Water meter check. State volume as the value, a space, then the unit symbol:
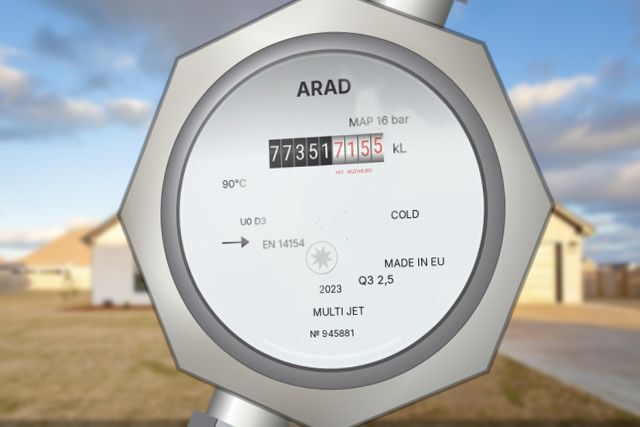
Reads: 77351.7155 kL
